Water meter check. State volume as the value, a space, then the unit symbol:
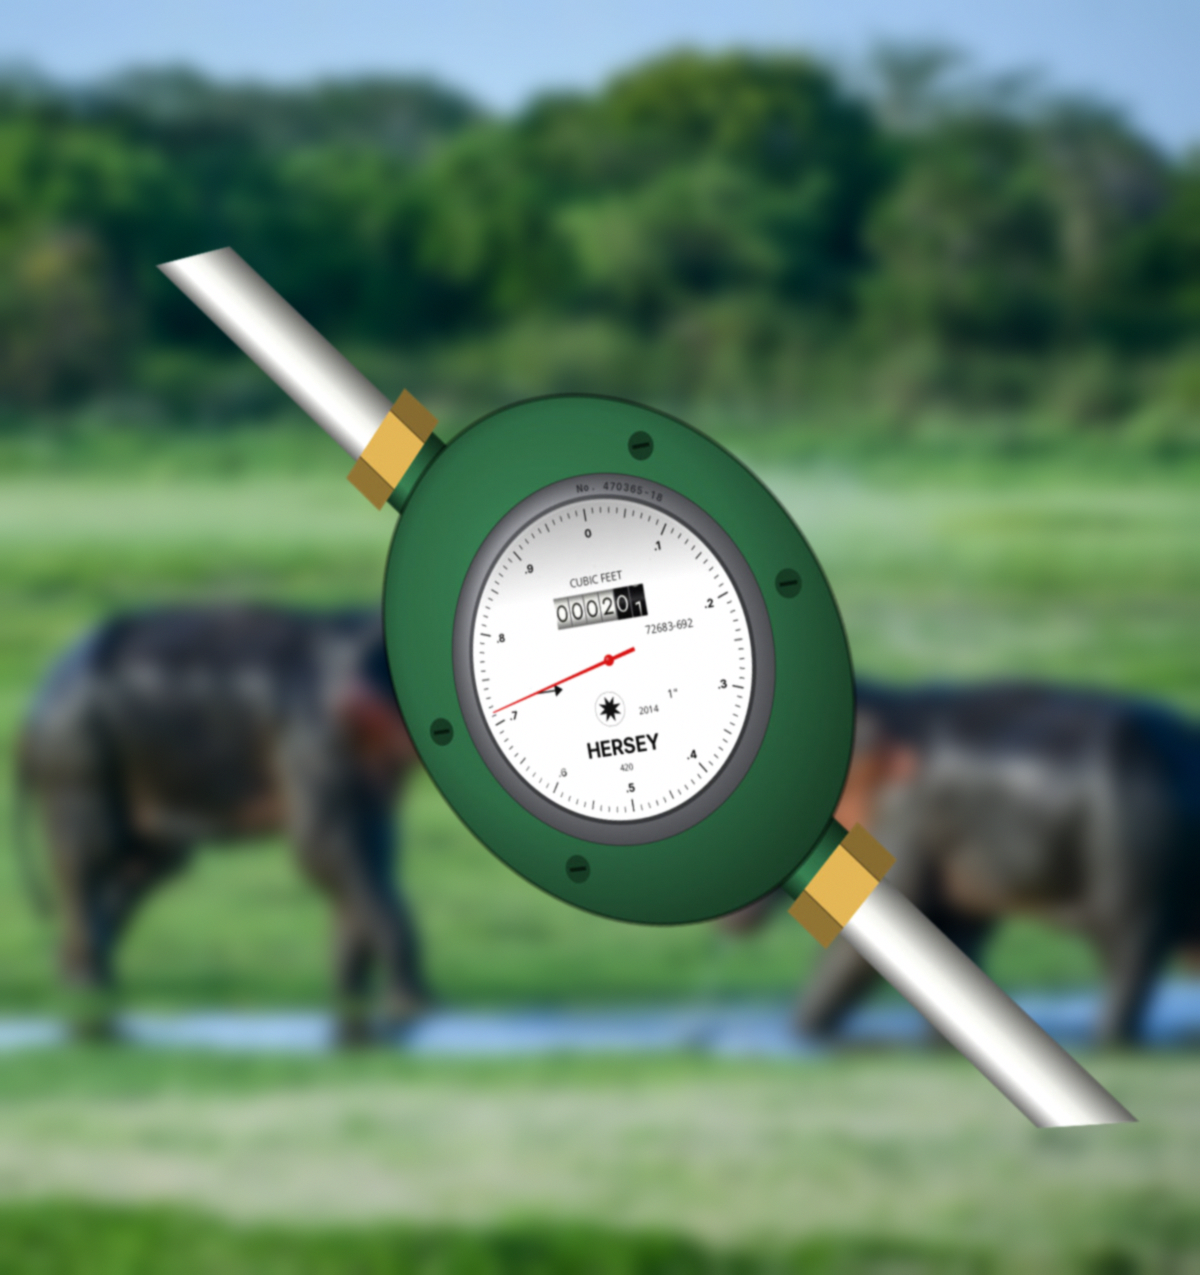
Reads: 200.71 ft³
